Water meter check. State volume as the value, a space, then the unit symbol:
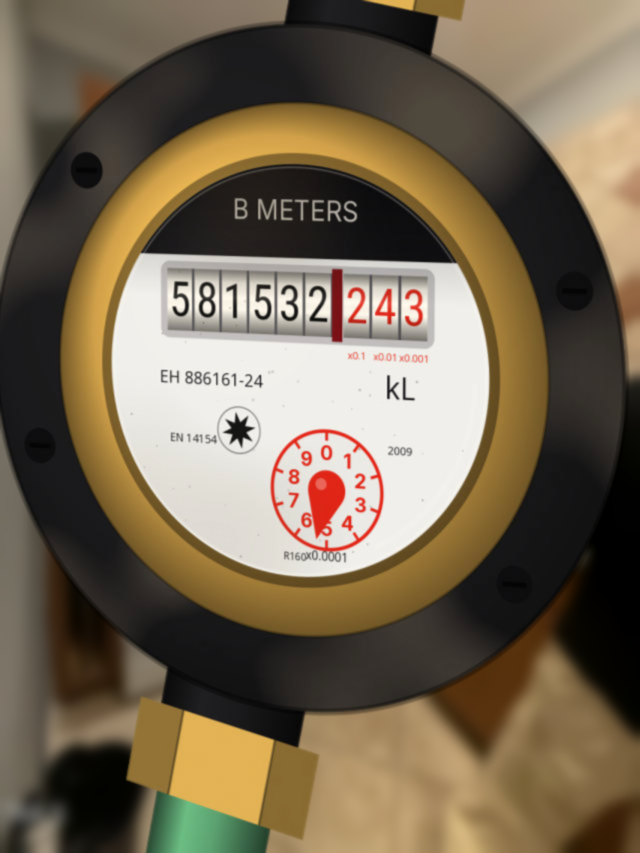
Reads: 581532.2435 kL
